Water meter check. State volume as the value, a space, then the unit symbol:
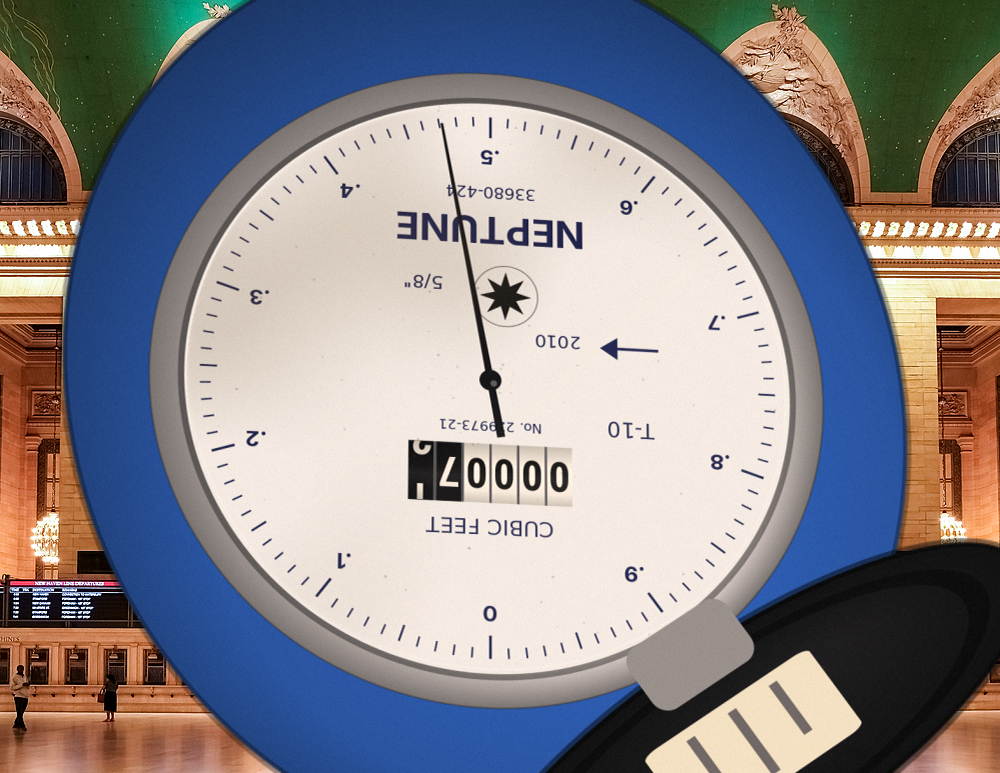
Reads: 71.47 ft³
